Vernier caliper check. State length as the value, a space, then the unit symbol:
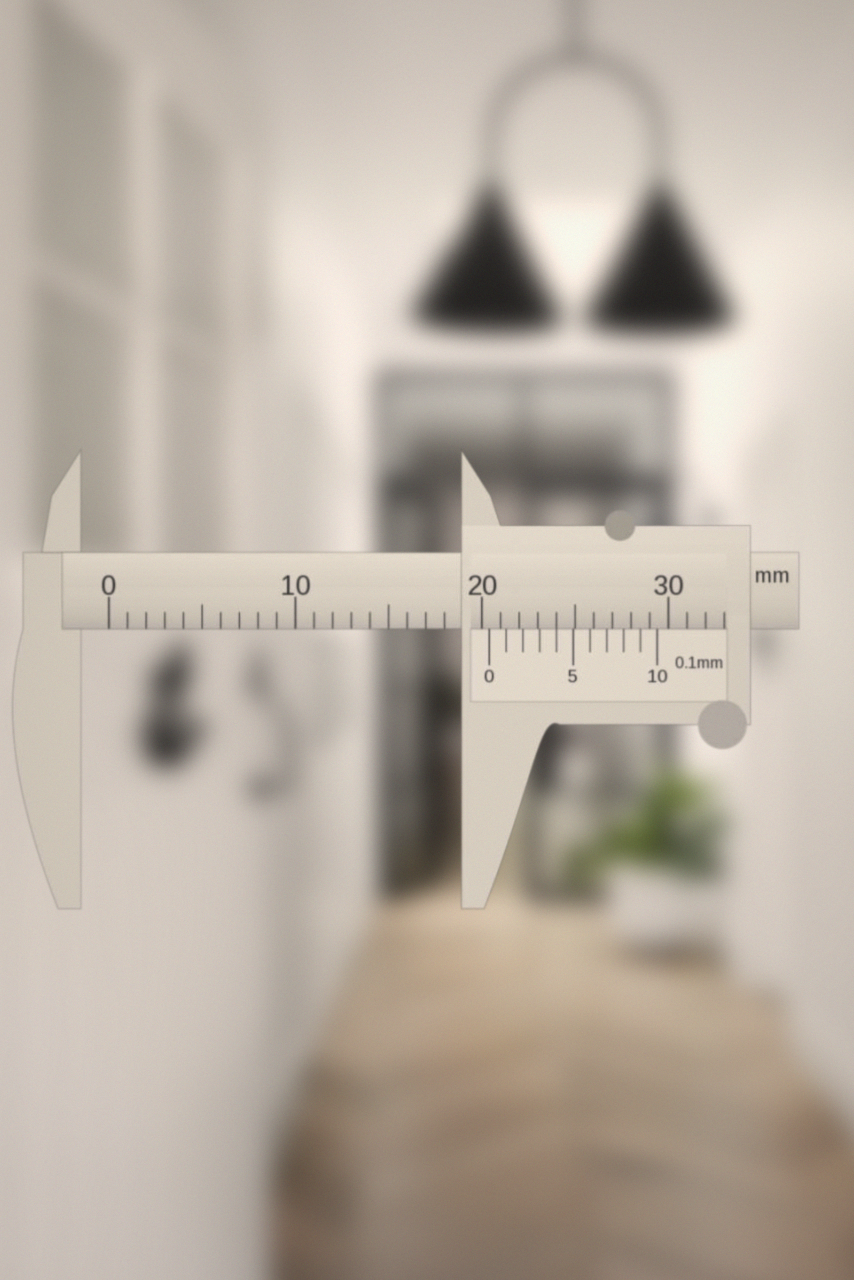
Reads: 20.4 mm
